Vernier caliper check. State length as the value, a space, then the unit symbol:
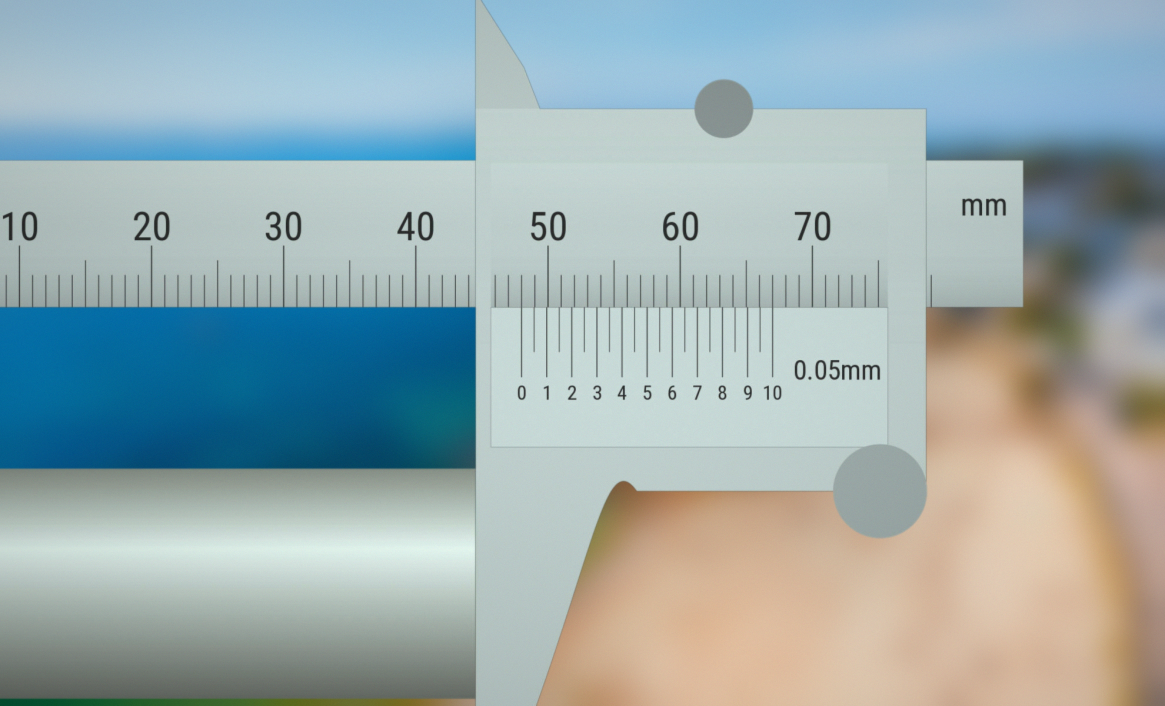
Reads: 48.0 mm
